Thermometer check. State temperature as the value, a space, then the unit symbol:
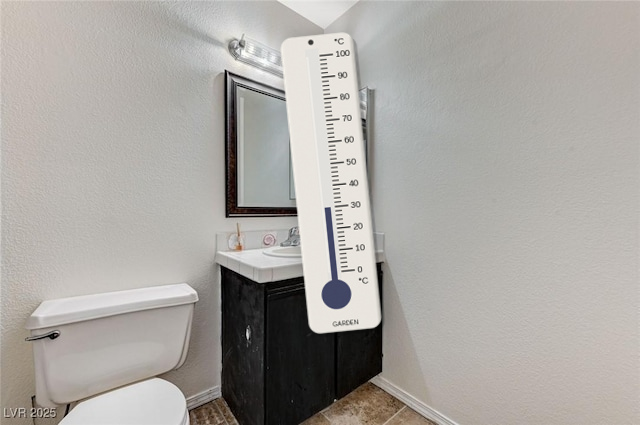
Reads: 30 °C
